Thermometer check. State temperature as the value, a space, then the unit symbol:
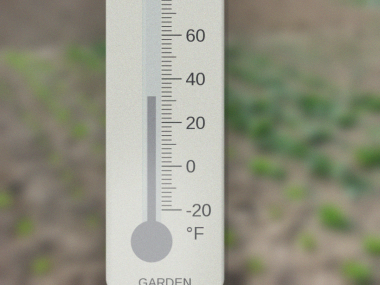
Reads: 32 °F
